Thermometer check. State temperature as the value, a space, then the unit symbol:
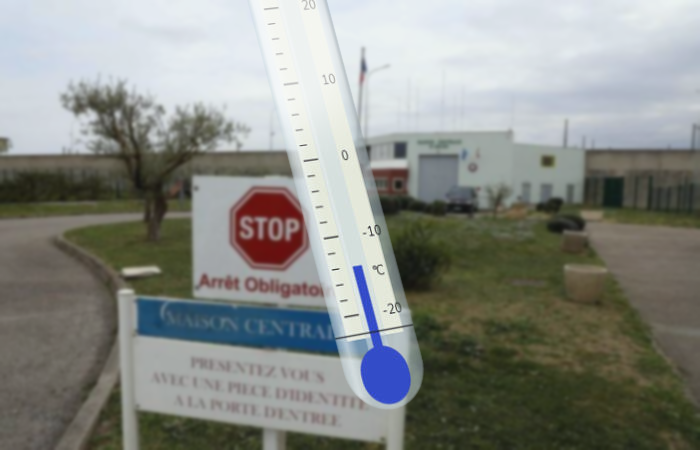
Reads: -14 °C
